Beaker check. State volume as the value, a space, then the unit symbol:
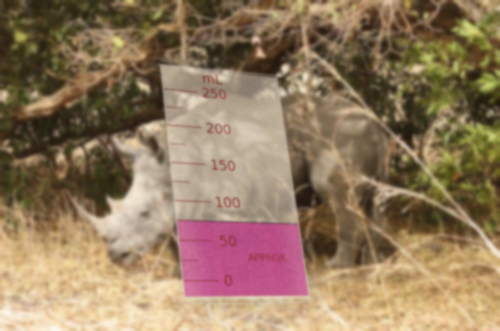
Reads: 75 mL
